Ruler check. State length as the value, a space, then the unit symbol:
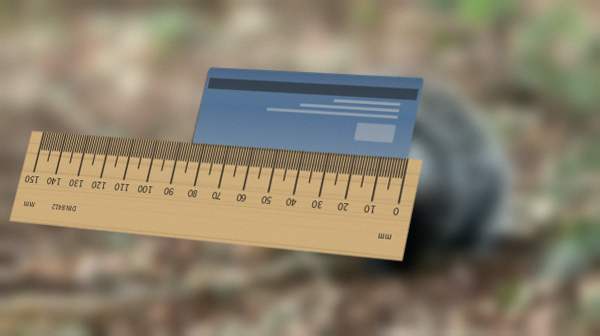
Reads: 85 mm
